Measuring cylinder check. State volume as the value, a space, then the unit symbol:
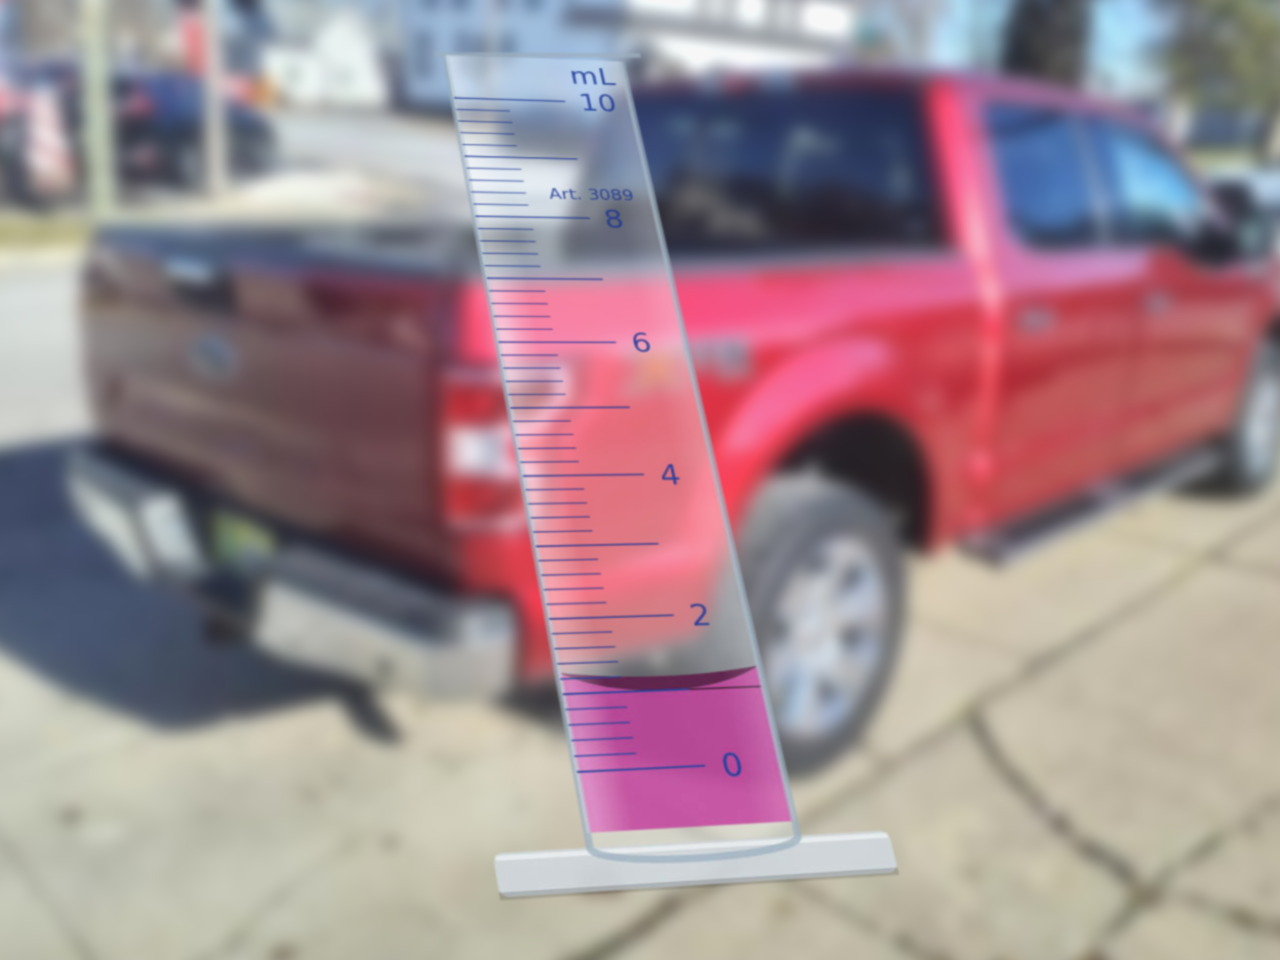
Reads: 1 mL
